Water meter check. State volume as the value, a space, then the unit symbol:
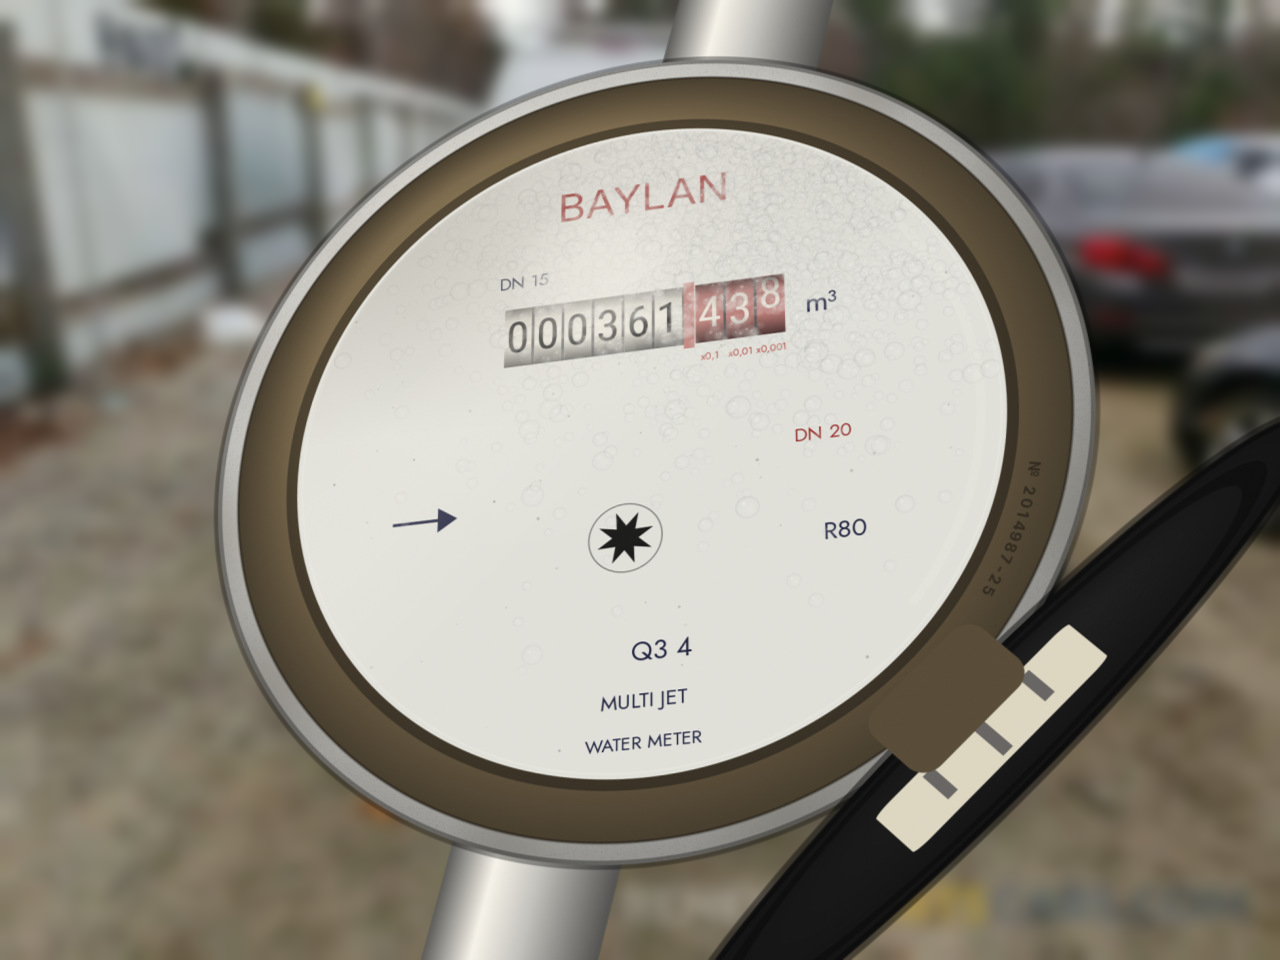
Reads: 361.438 m³
